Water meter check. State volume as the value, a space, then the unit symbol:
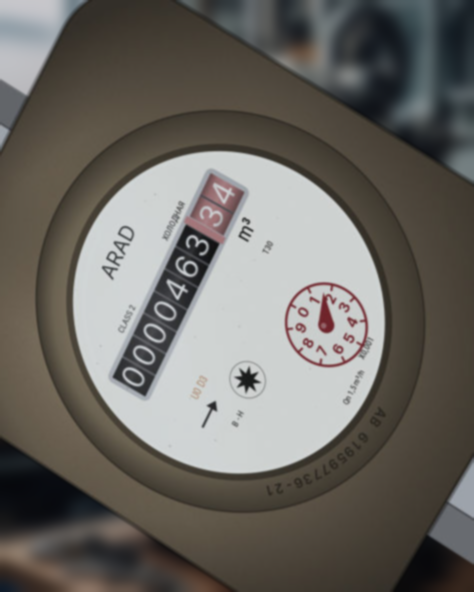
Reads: 463.341 m³
